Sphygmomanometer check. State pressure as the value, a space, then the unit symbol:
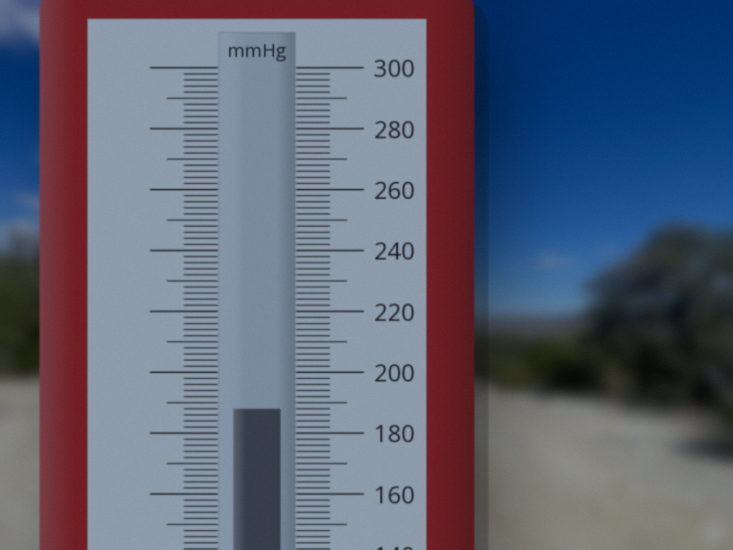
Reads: 188 mmHg
